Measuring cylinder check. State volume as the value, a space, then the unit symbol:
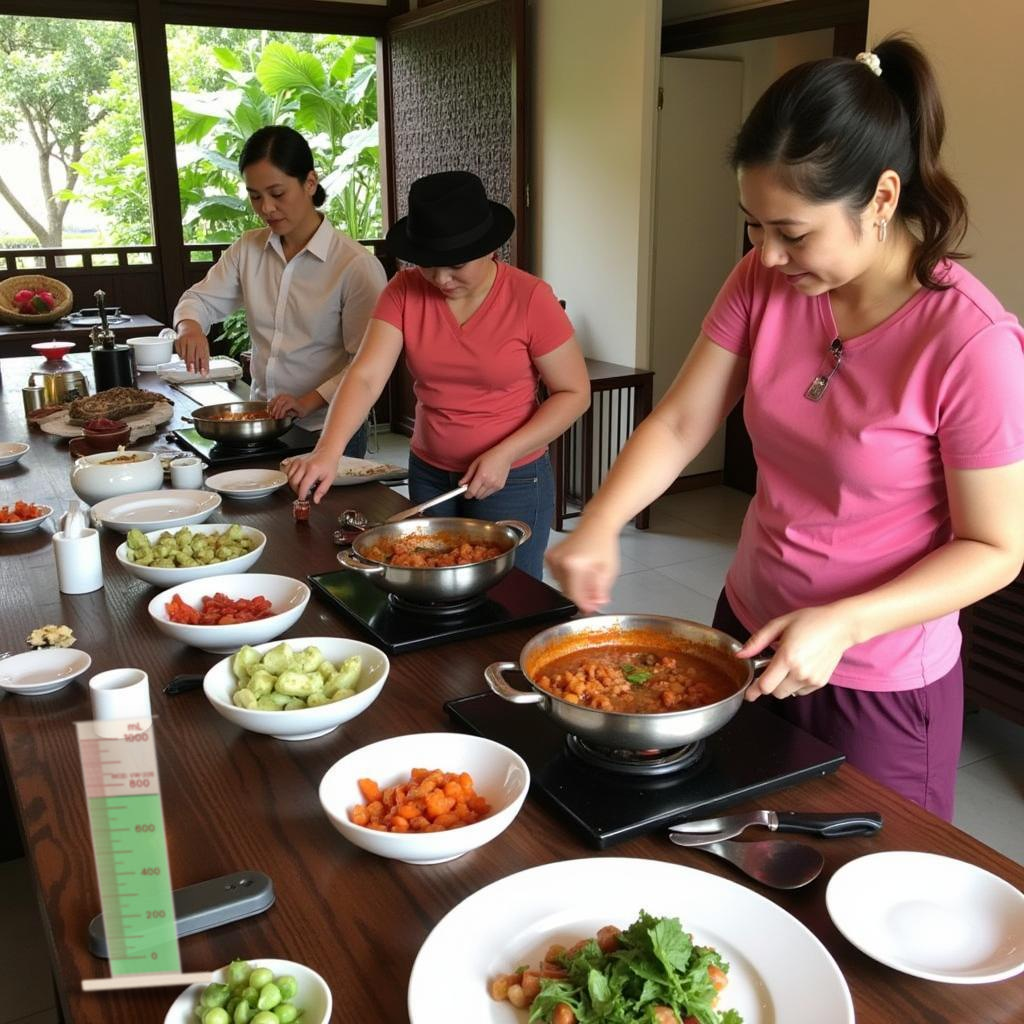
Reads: 750 mL
